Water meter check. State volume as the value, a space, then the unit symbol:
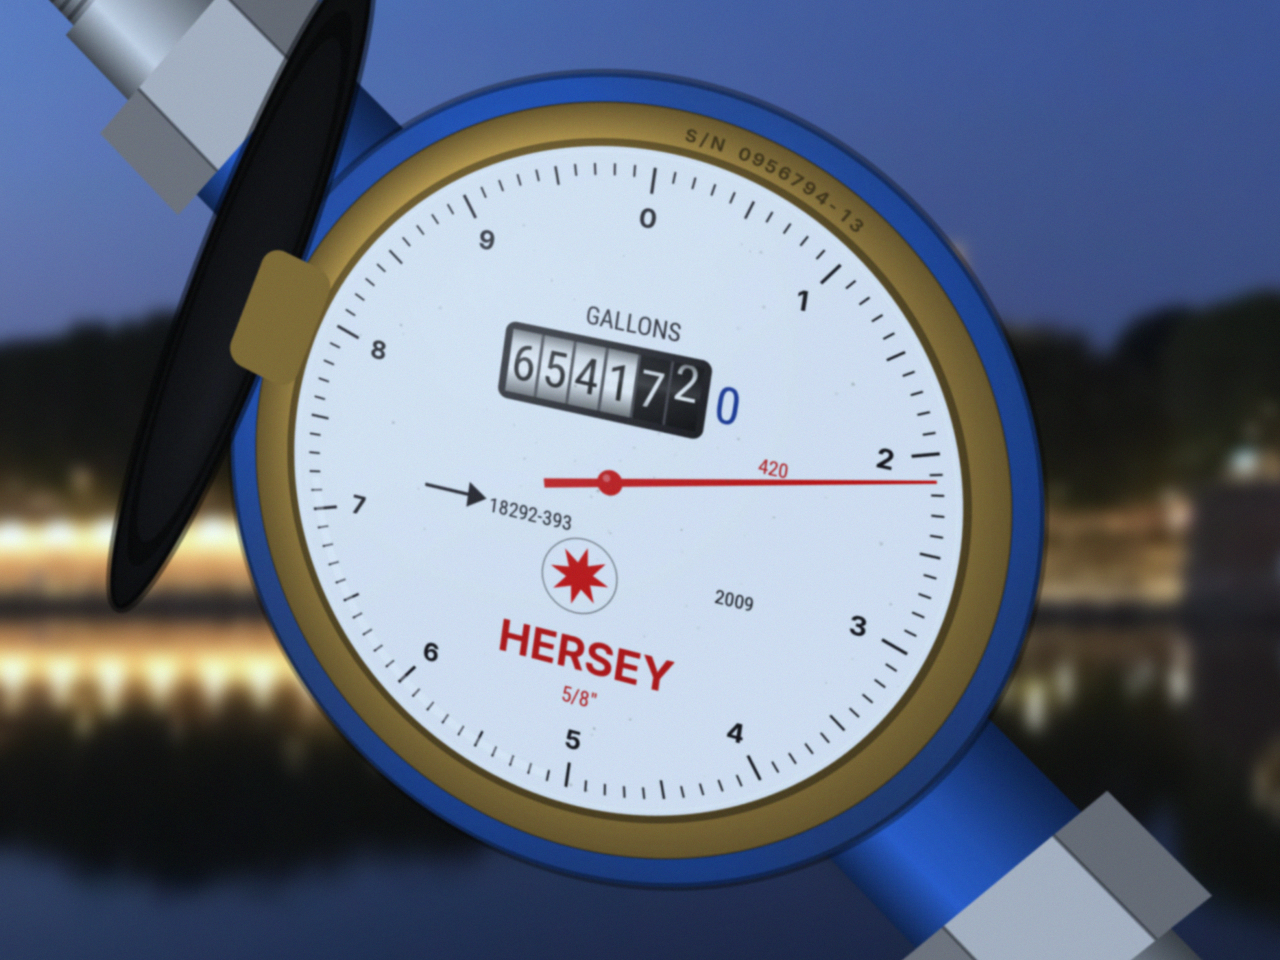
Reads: 6541722.1 gal
